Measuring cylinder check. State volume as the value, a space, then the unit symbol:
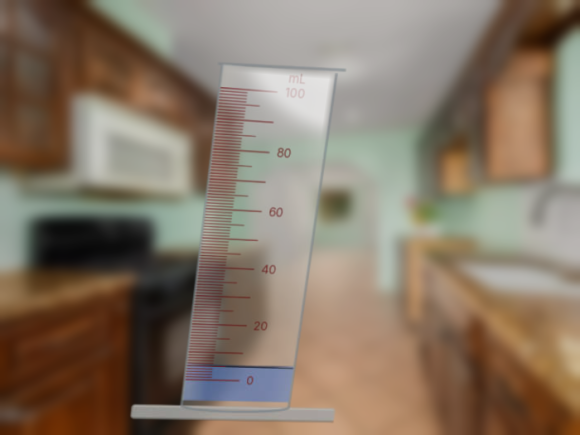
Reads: 5 mL
